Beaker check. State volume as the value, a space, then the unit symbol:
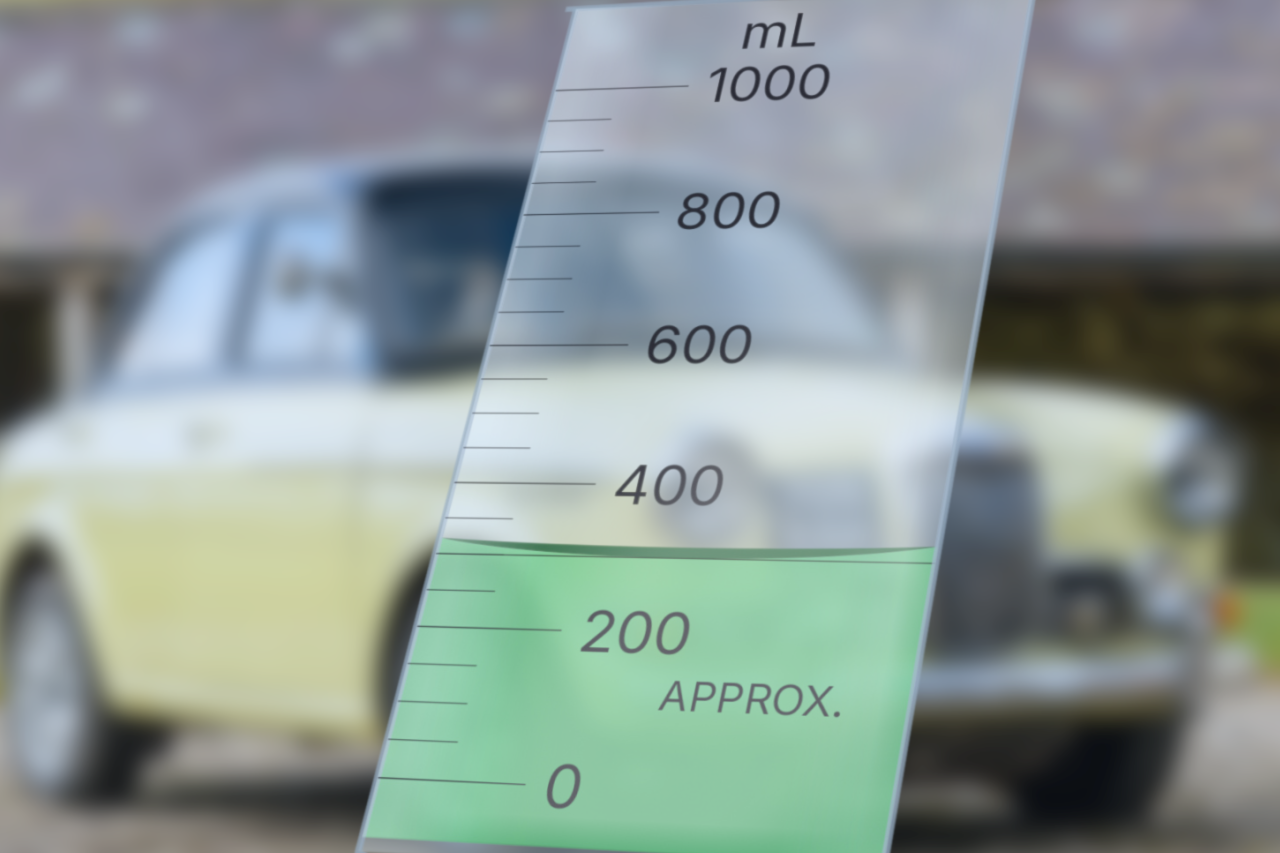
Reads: 300 mL
